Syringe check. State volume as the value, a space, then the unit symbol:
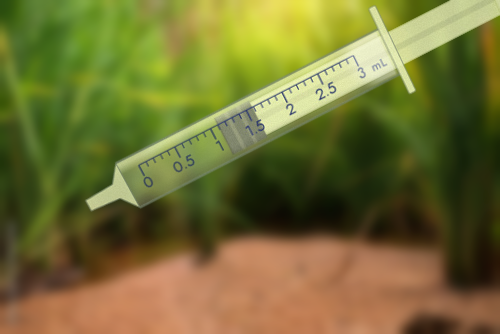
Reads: 1.1 mL
